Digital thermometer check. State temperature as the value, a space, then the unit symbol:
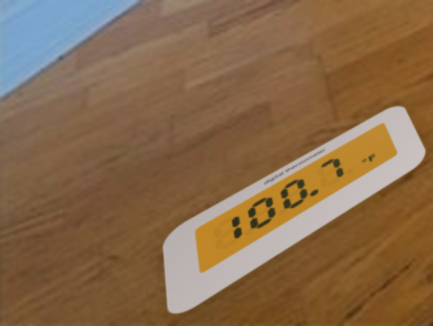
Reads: 100.7 °F
